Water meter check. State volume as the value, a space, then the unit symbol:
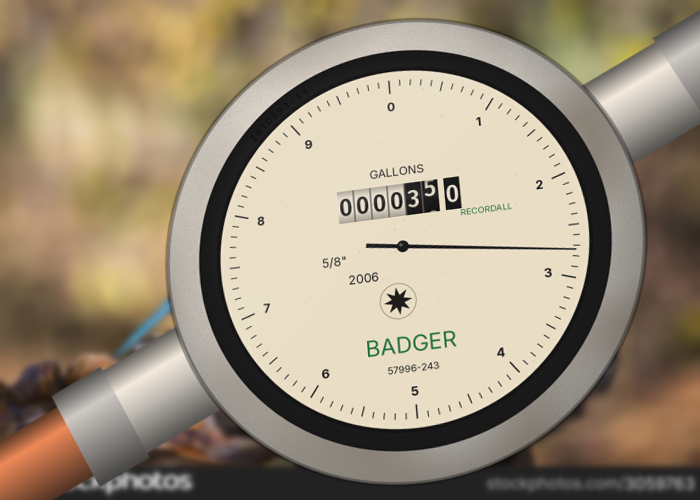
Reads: 352.7 gal
